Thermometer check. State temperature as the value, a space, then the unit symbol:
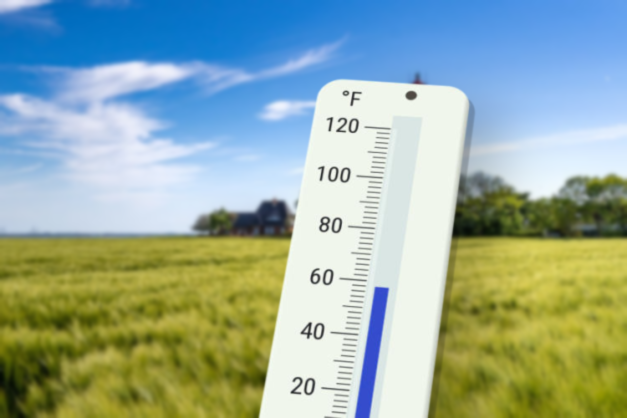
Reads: 58 °F
